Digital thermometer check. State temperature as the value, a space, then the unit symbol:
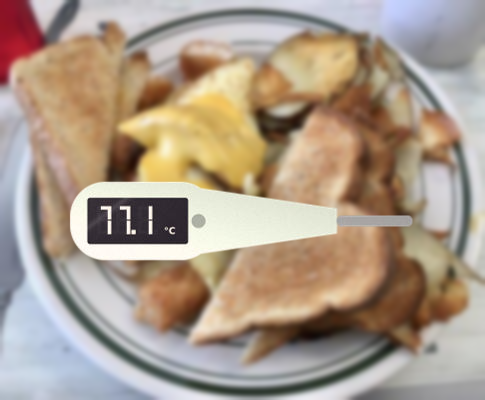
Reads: 77.1 °C
